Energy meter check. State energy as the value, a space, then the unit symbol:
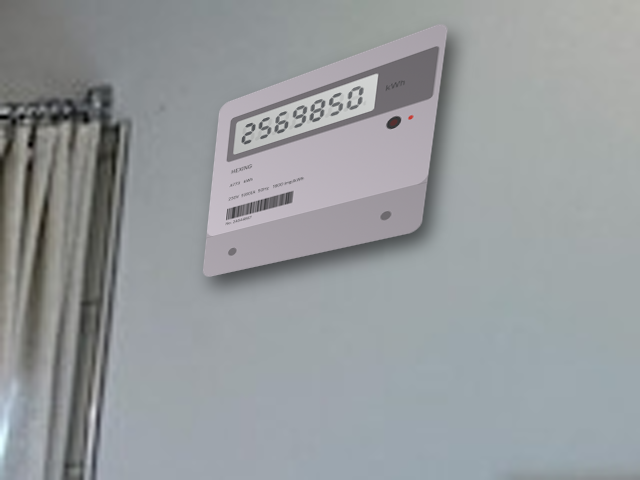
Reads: 2569850 kWh
